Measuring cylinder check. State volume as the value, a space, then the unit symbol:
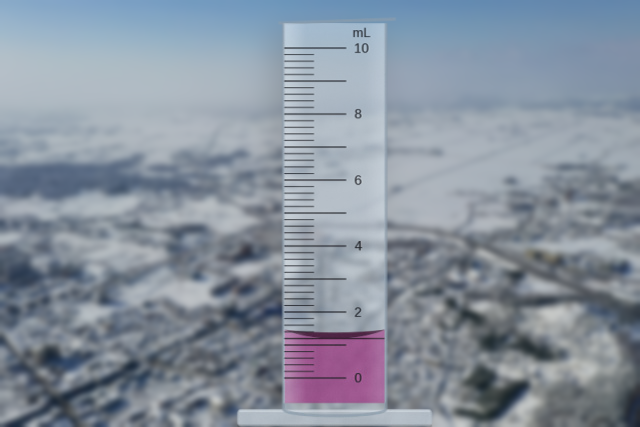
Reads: 1.2 mL
